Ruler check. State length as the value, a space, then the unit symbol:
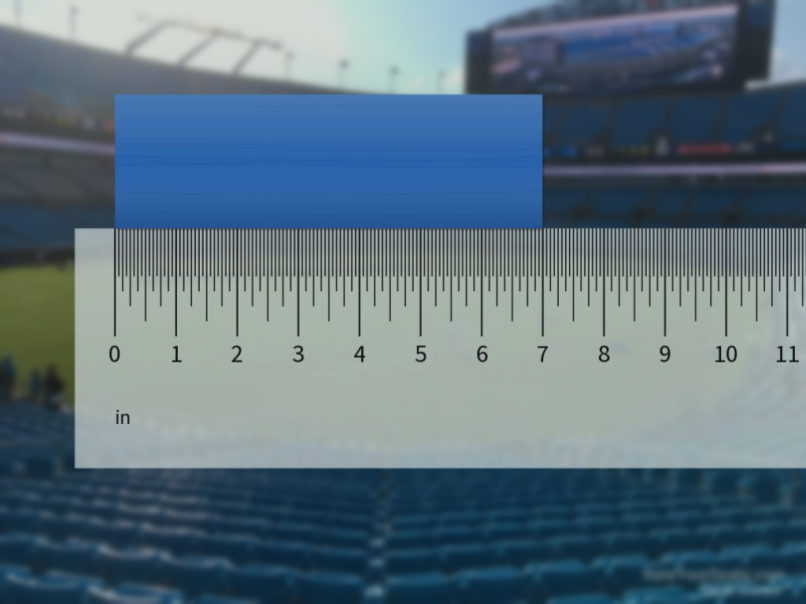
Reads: 7 in
